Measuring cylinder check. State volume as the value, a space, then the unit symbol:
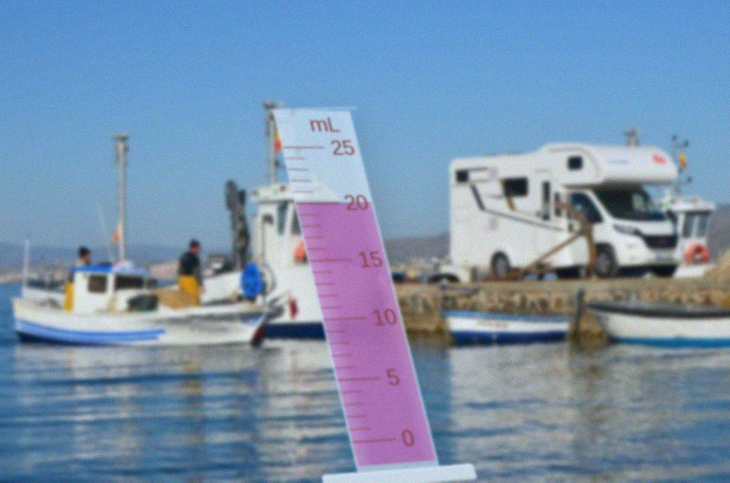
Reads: 20 mL
